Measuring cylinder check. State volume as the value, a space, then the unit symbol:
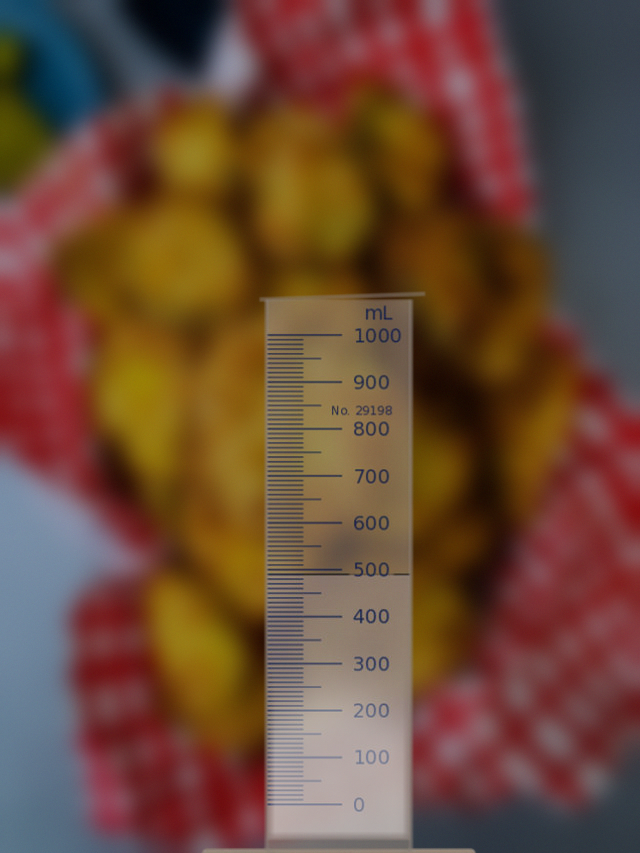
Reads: 490 mL
